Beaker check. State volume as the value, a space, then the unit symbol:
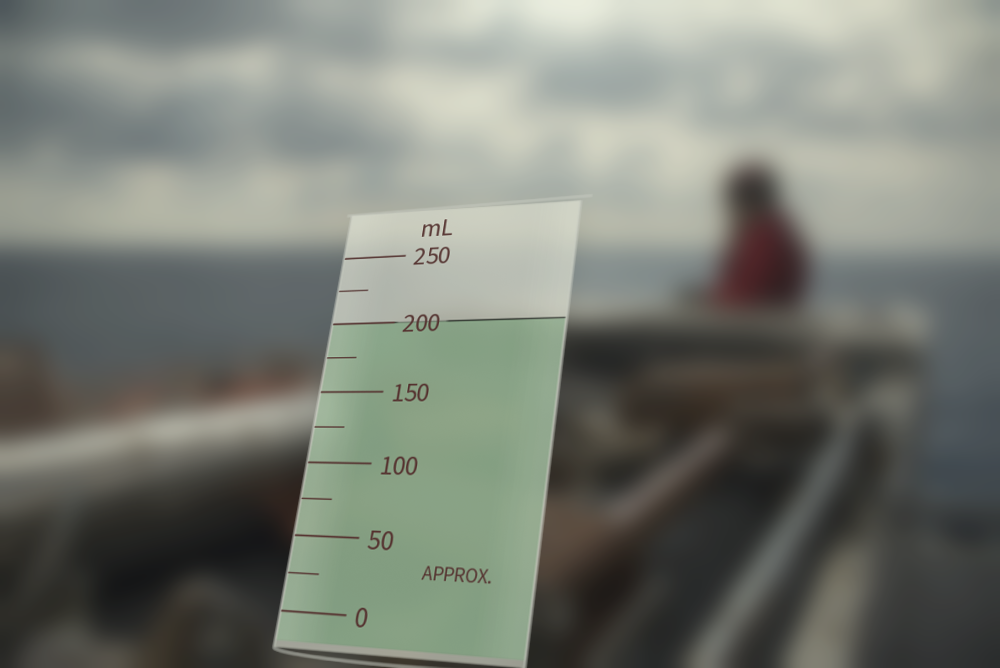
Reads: 200 mL
